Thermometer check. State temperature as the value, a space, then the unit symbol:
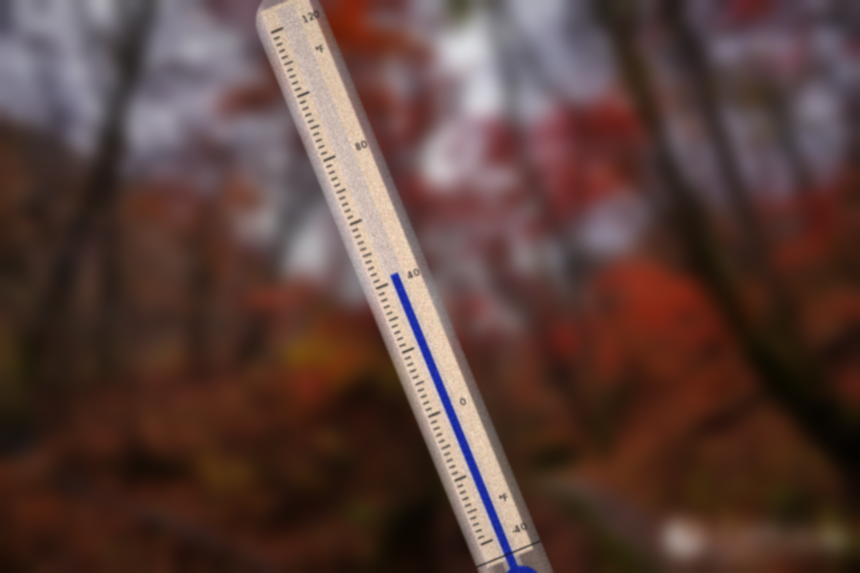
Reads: 42 °F
